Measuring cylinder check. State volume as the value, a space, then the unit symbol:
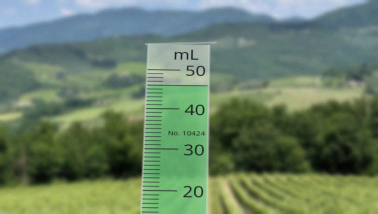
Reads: 46 mL
